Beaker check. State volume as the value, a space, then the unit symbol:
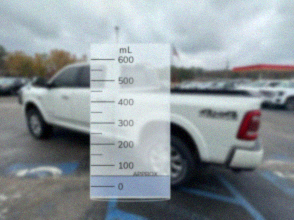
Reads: 50 mL
